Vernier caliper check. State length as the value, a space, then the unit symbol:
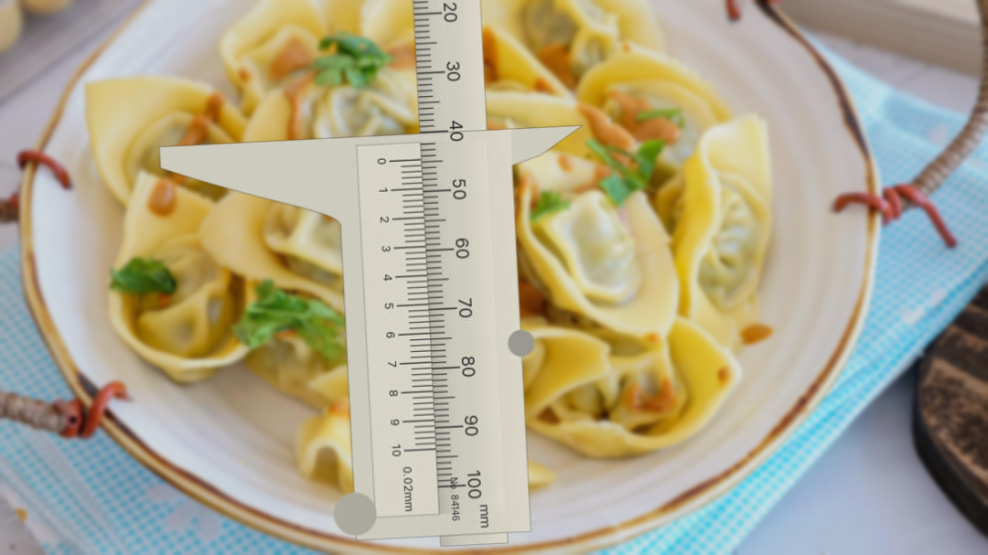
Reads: 44.6 mm
